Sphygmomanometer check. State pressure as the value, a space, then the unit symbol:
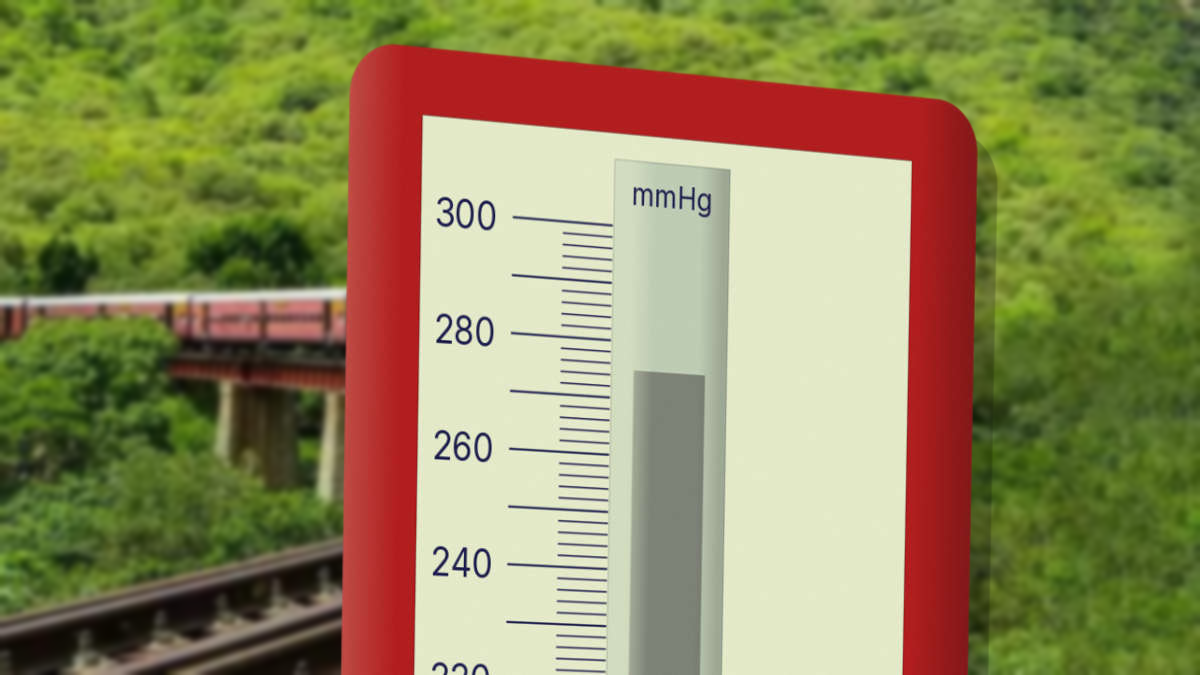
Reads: 275 mmHg
